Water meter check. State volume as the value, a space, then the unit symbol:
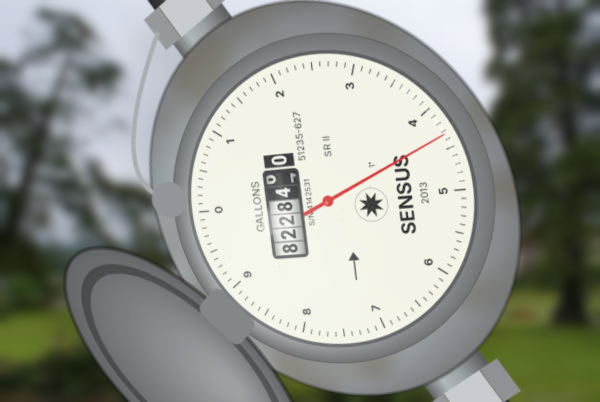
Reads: 8228464.3 gal
